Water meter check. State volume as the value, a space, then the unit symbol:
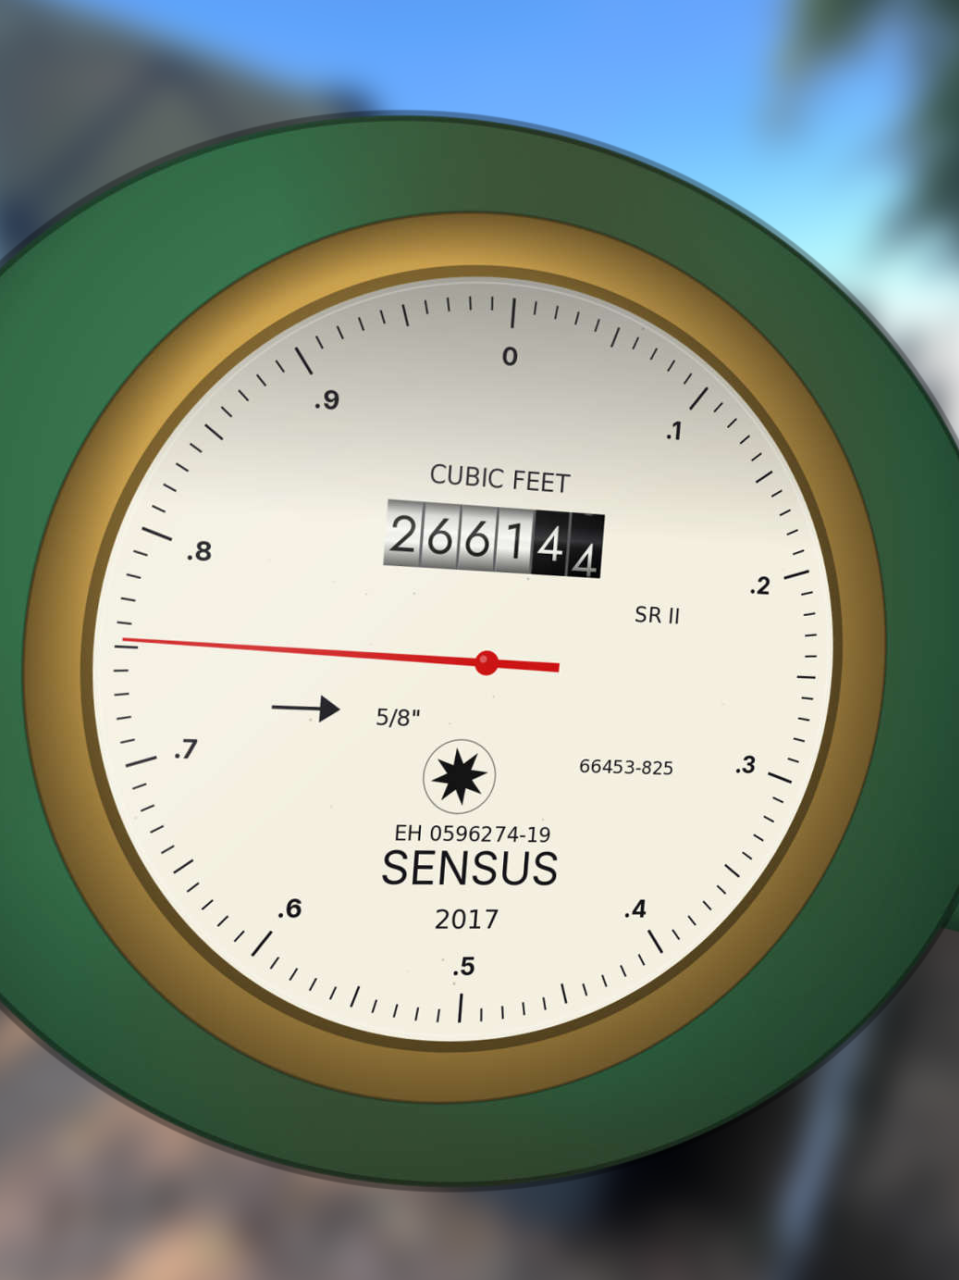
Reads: 266143.75 ft³
